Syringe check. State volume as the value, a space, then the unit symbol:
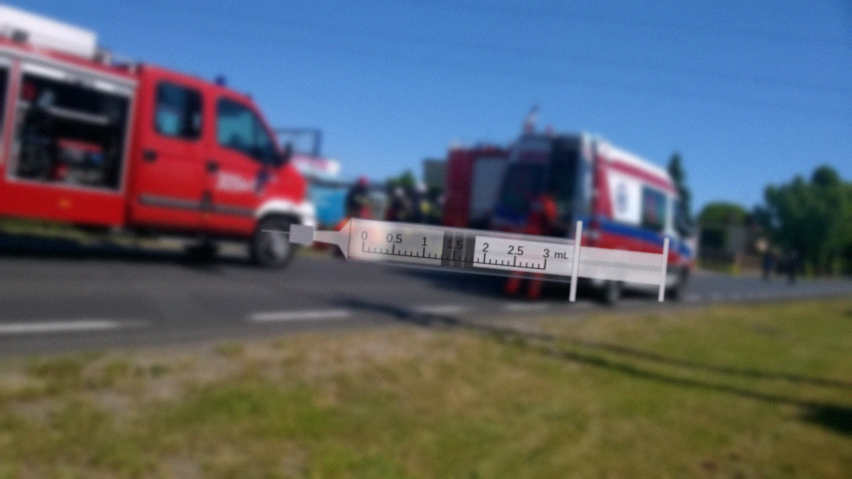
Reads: 1.3 mL
